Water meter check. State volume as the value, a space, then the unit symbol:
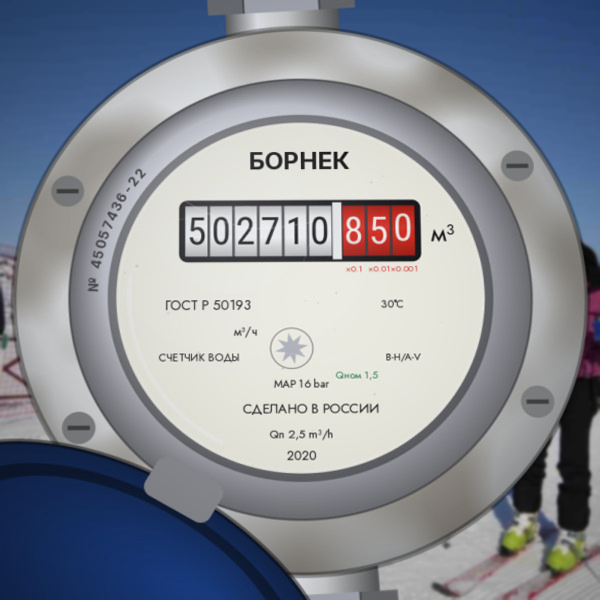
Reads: 502710.850 m³
